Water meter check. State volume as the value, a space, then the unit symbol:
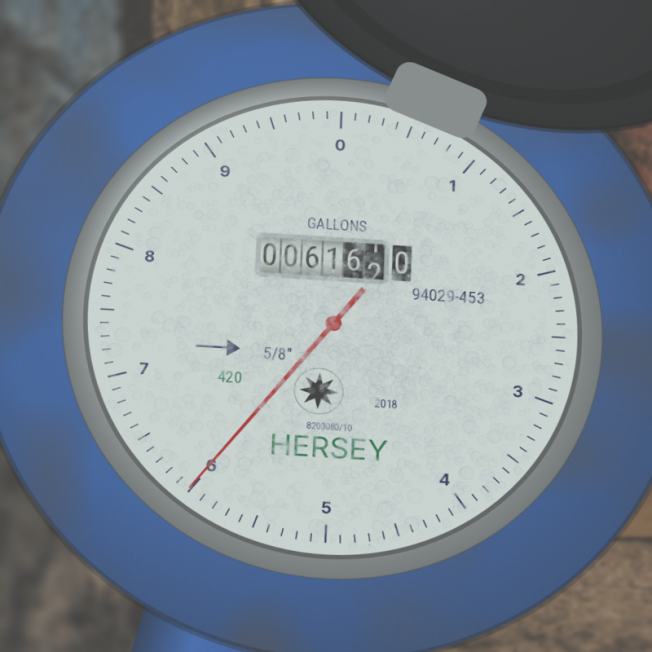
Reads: 61616.0 gal
